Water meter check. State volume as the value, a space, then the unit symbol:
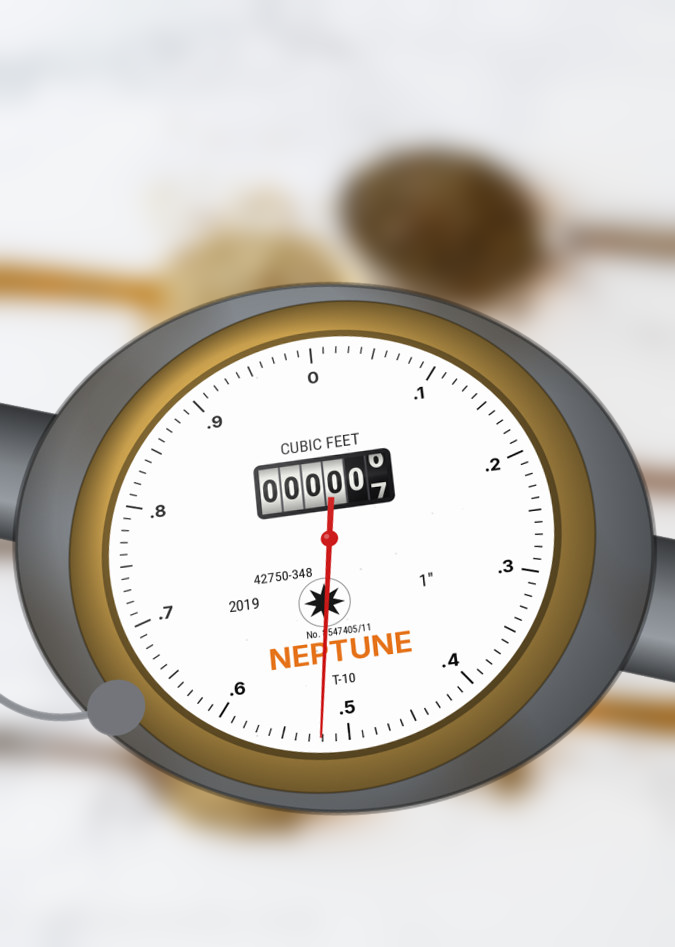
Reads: 6.52 ft³
